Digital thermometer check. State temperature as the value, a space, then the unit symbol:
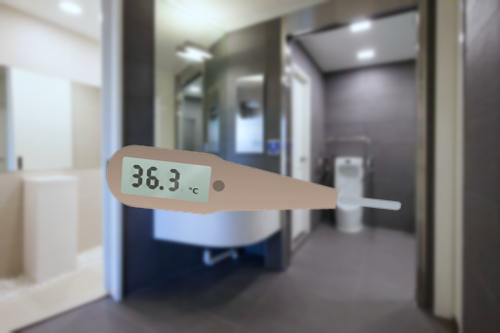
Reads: 36.3 °C
